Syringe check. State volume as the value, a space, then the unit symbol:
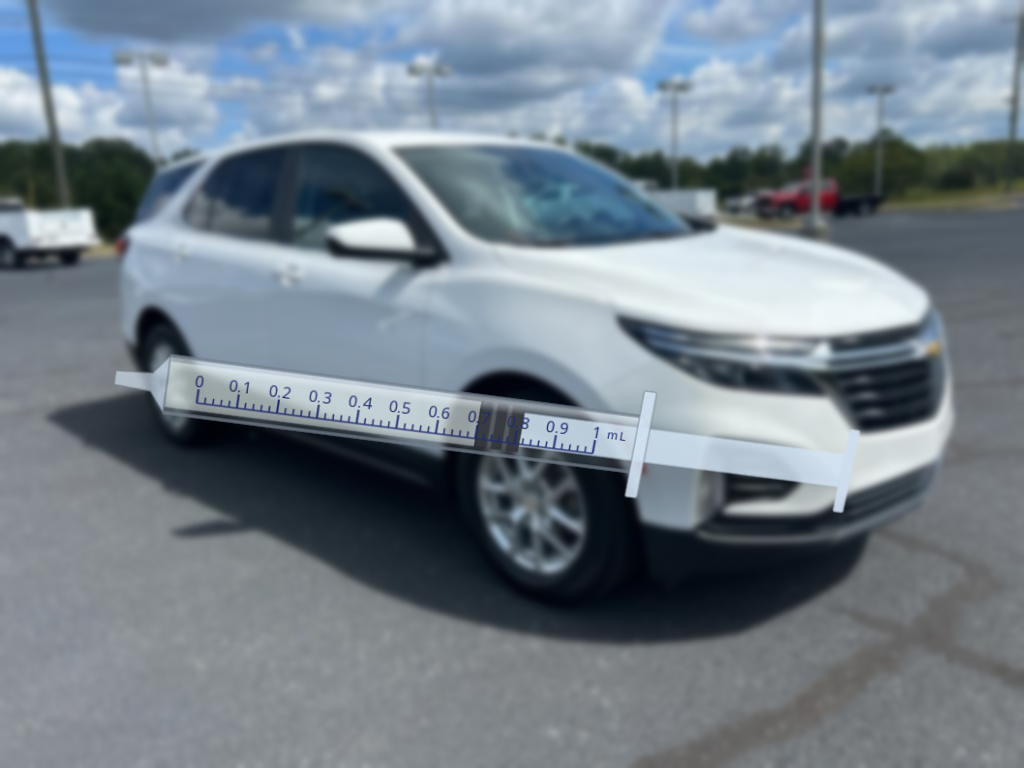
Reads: 0.7 mL
